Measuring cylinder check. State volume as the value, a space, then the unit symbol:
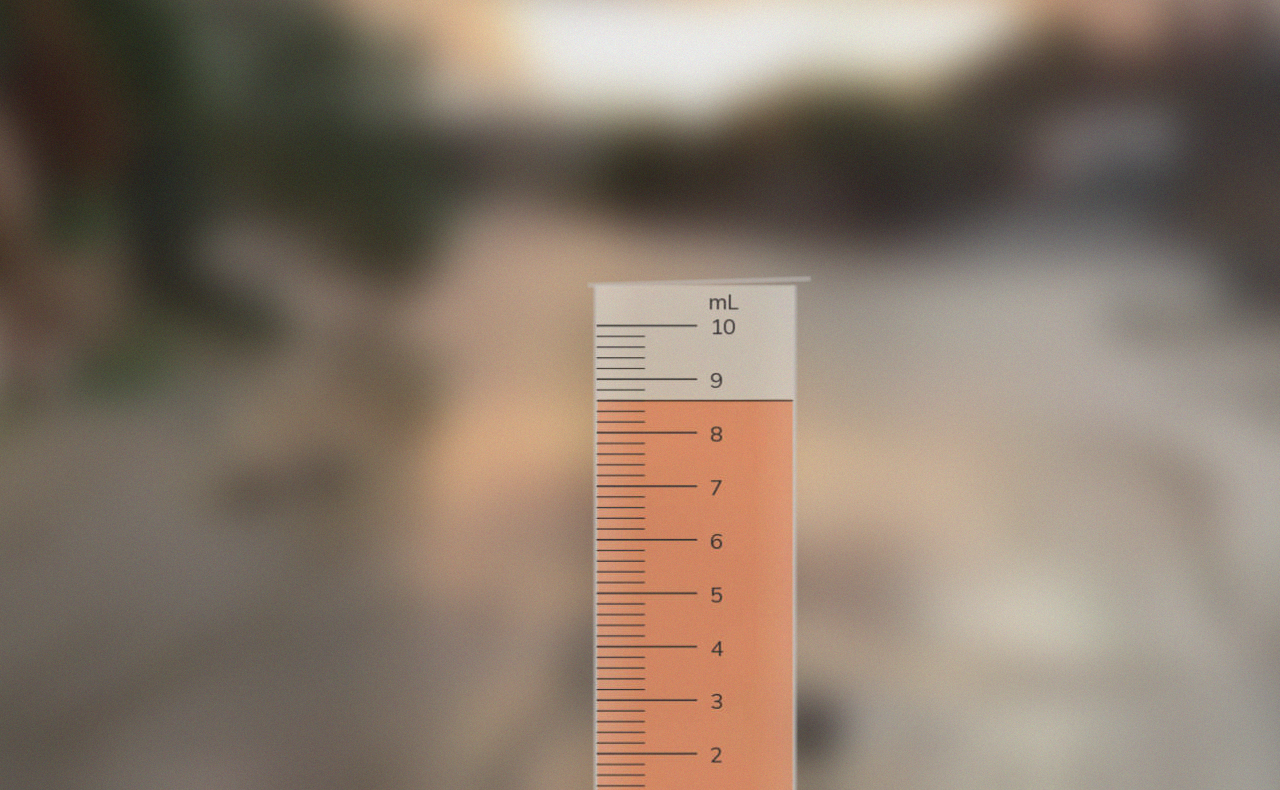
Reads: 8.6 mL
